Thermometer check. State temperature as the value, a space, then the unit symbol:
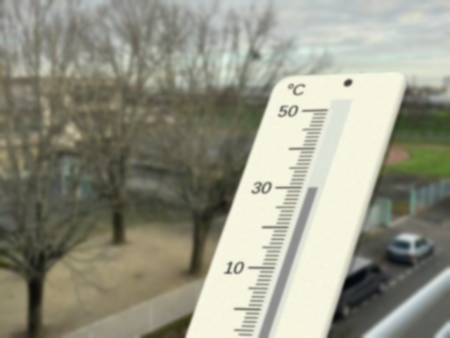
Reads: 30 °C
